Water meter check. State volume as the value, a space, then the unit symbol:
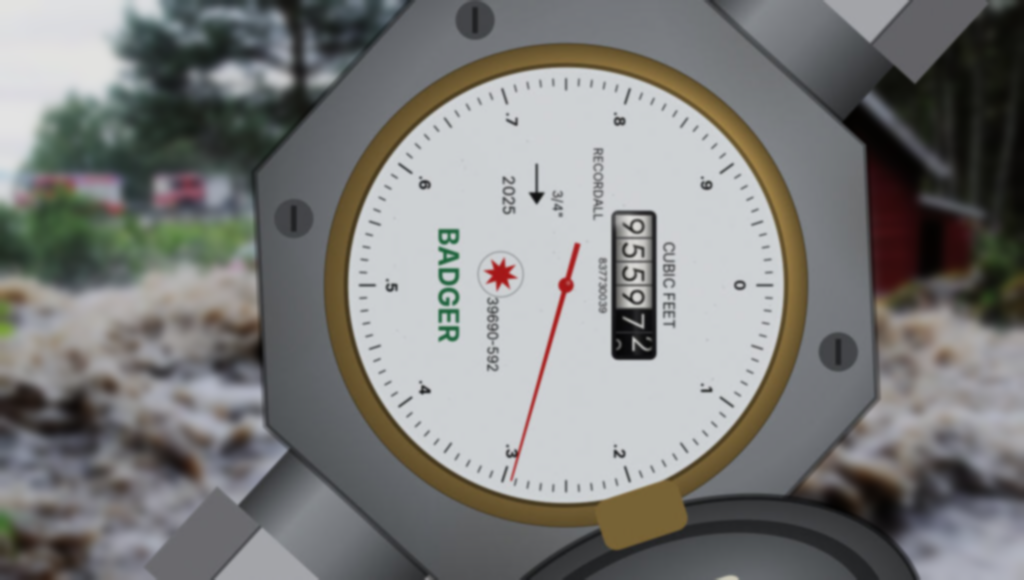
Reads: 955972.29 ft³
